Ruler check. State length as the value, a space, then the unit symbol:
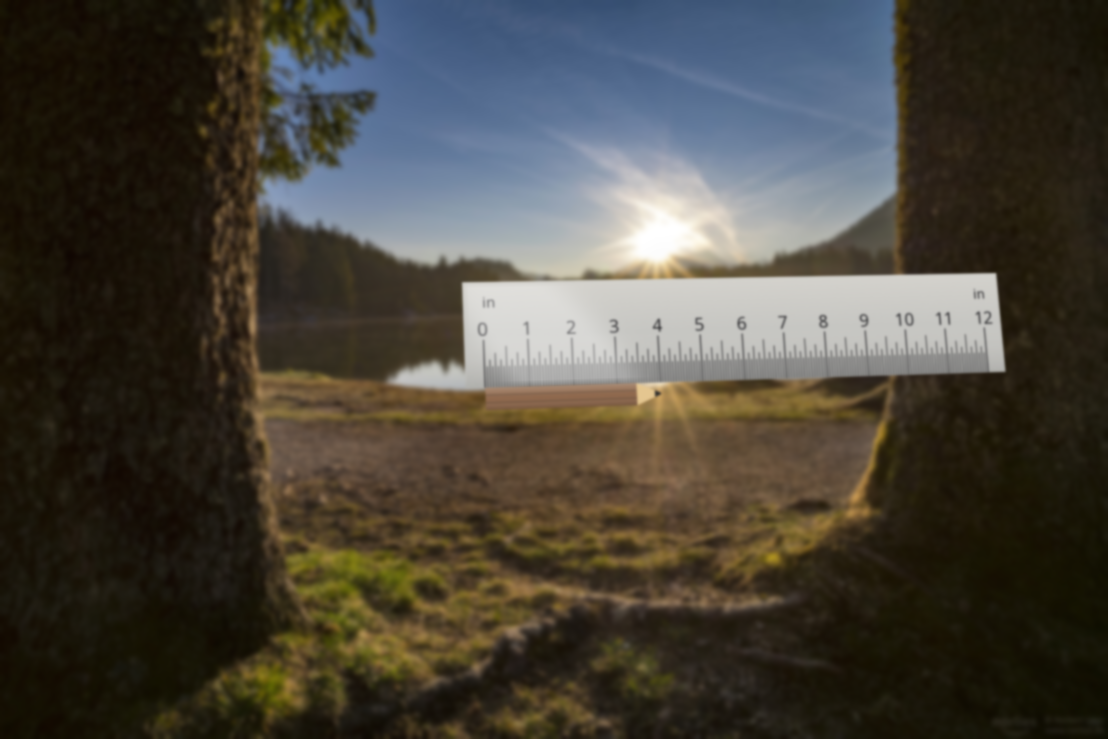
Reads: 4 in
